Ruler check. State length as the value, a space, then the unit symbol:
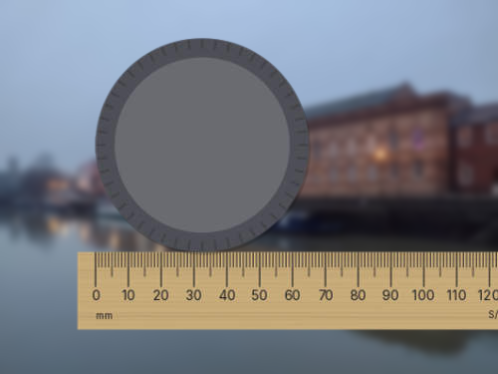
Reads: 65 mm
